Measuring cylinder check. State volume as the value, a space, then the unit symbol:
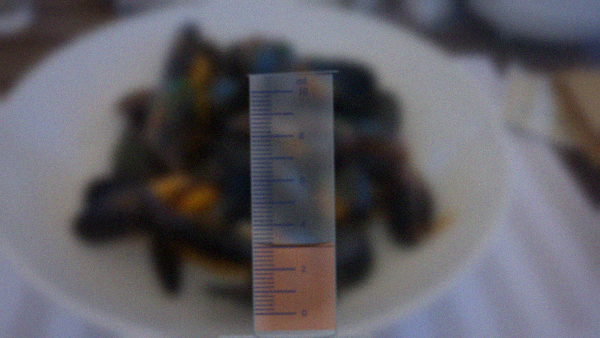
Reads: 3 mL
